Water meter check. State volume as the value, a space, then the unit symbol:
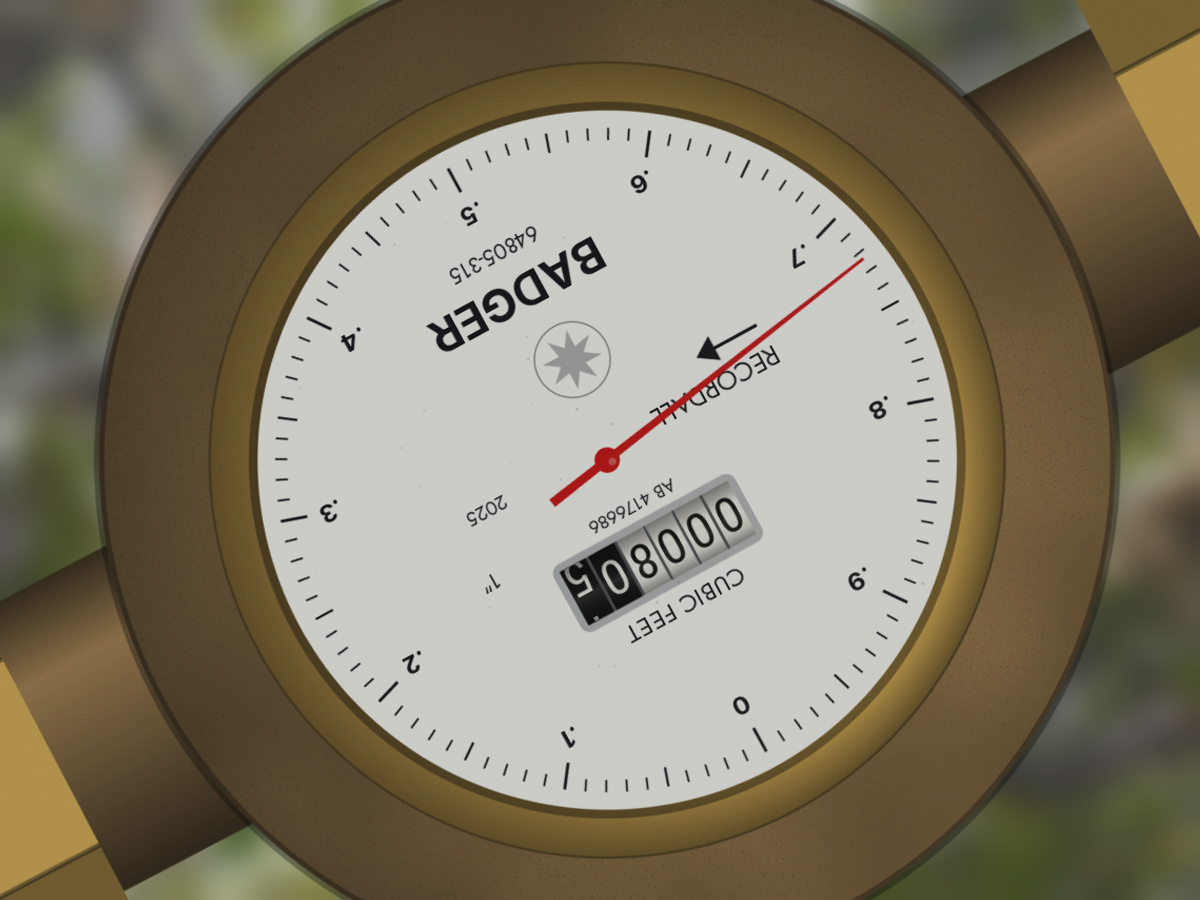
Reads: 804.72 ft³
